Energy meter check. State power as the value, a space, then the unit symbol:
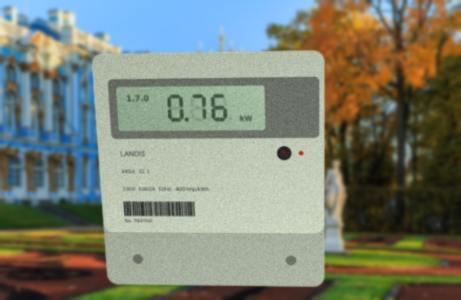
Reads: 0.76 kW
